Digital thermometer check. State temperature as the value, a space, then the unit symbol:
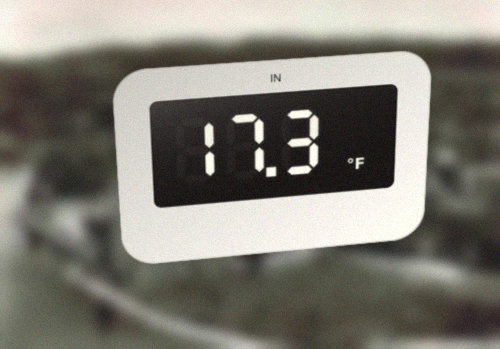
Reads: 17.3 °F
